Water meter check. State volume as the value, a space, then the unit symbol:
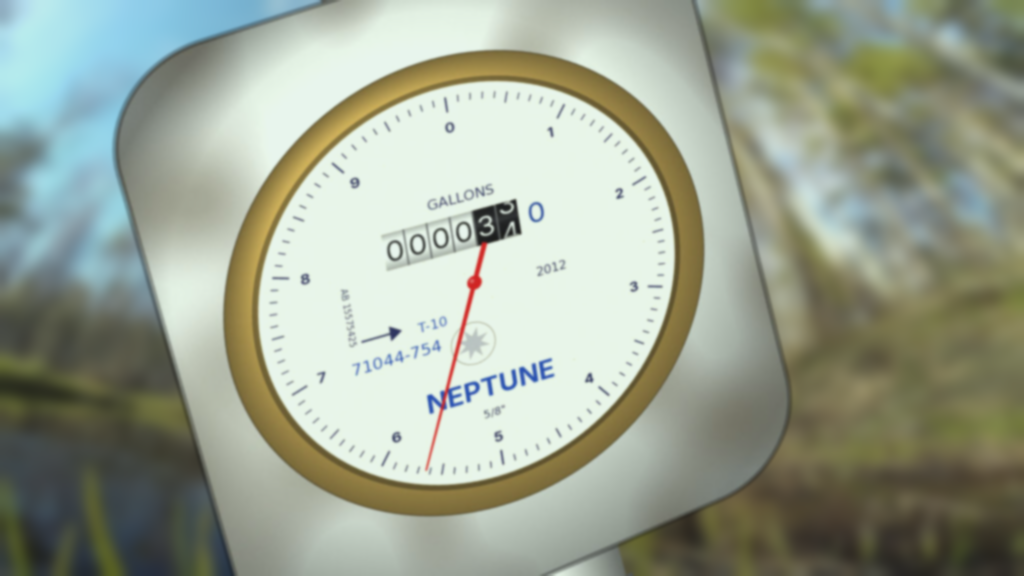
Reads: 335.6 gal
